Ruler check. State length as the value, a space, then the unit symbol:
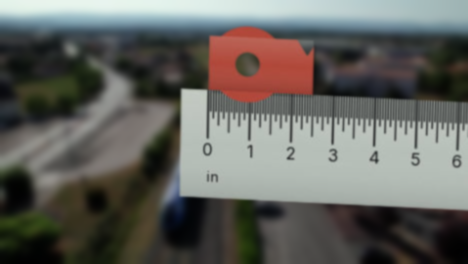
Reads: 2.5 in
